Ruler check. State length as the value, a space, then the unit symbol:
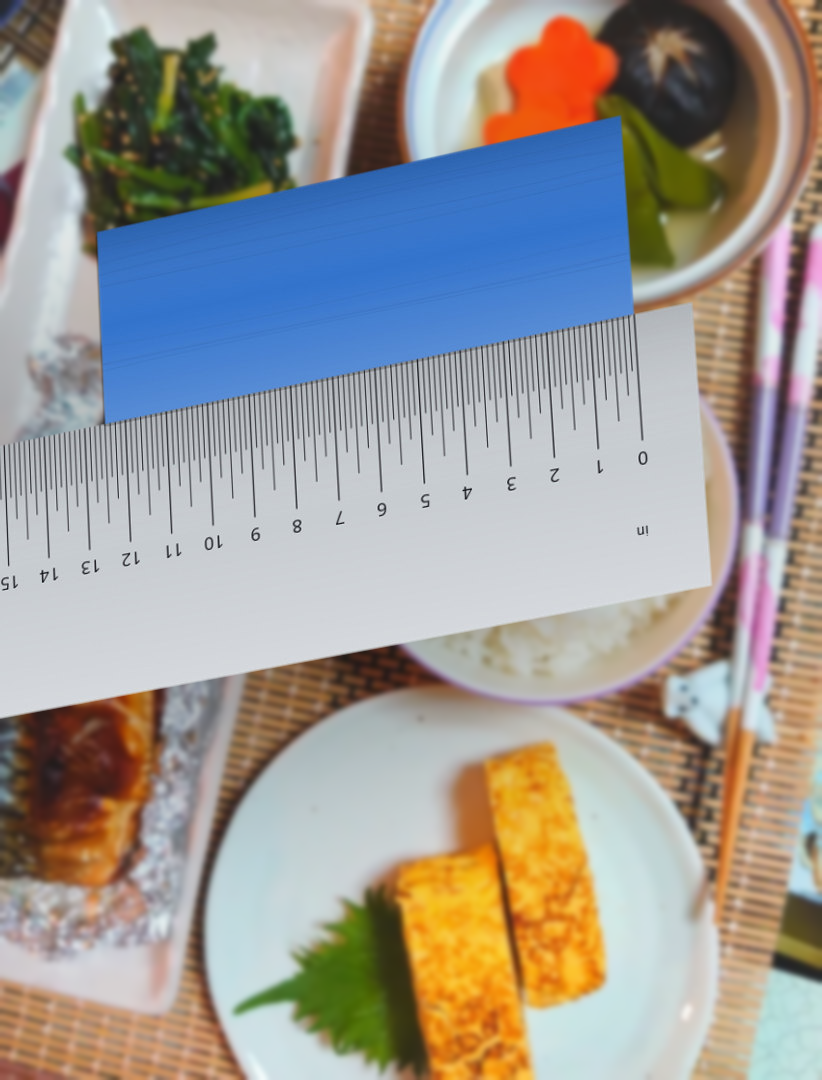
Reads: 12.5 in
